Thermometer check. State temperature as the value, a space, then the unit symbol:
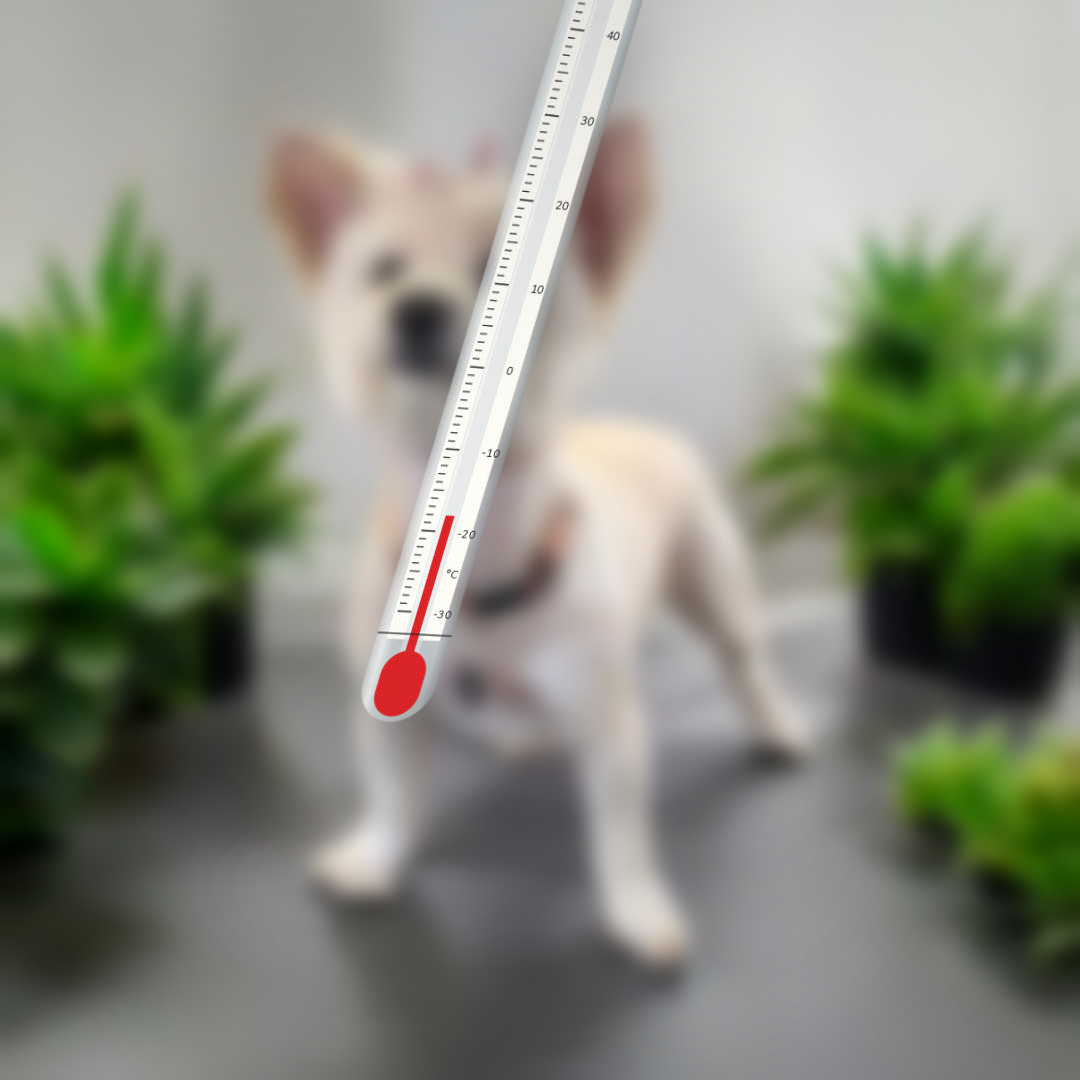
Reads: -18 °C
